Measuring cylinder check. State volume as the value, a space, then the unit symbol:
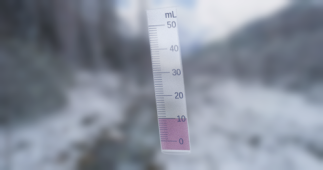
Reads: 10 mL
